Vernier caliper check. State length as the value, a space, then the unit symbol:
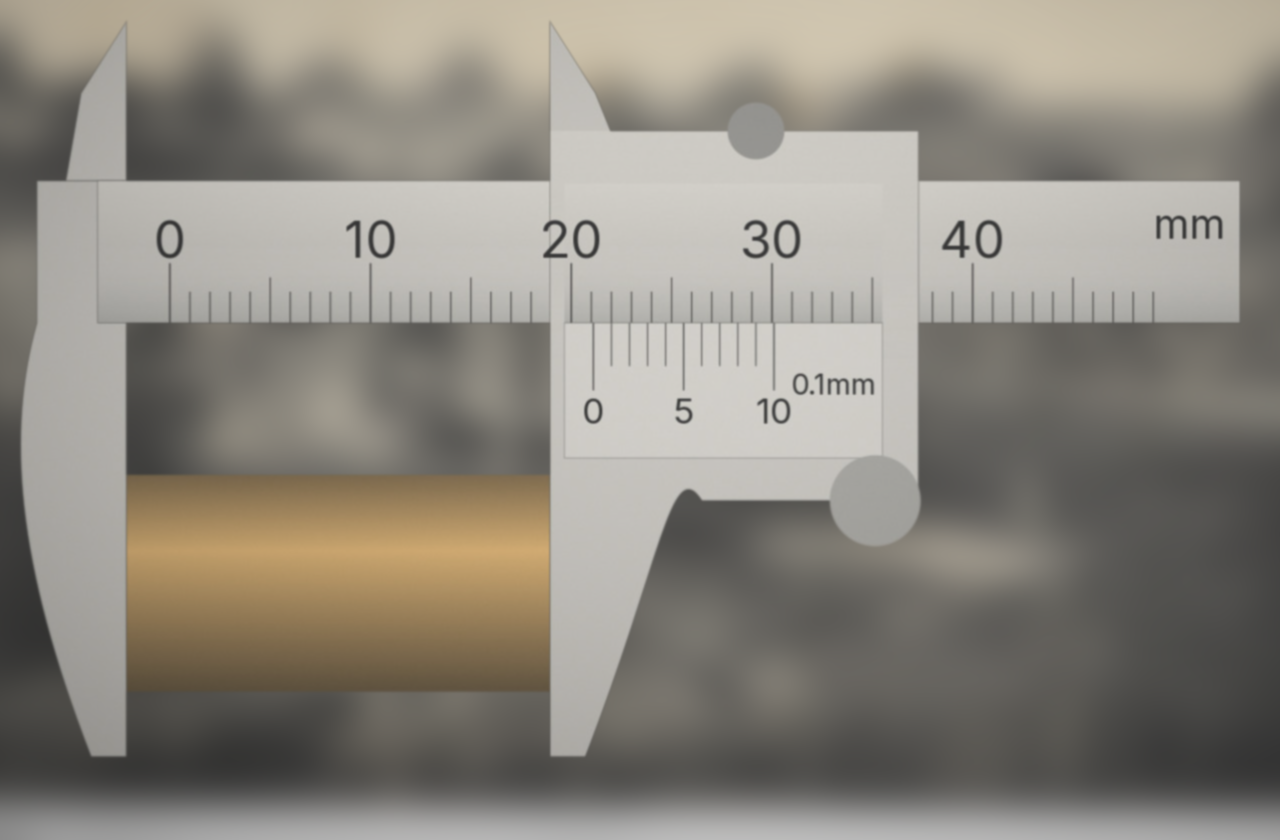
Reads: 21.1 mm
